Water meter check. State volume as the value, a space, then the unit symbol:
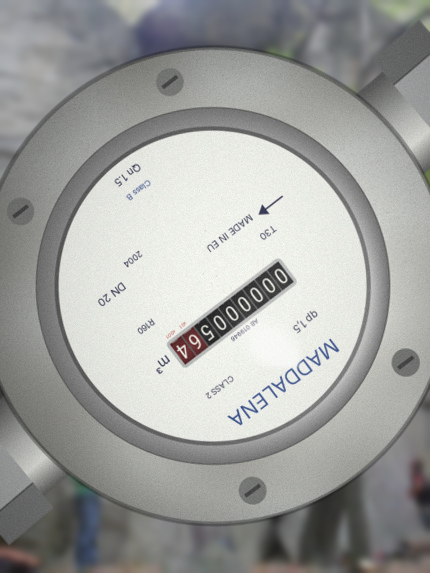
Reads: 5.64 m³
